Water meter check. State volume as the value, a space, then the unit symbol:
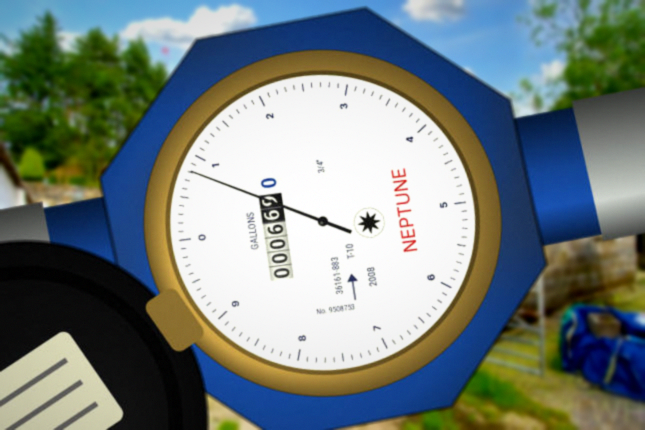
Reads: 6690.8 gal
